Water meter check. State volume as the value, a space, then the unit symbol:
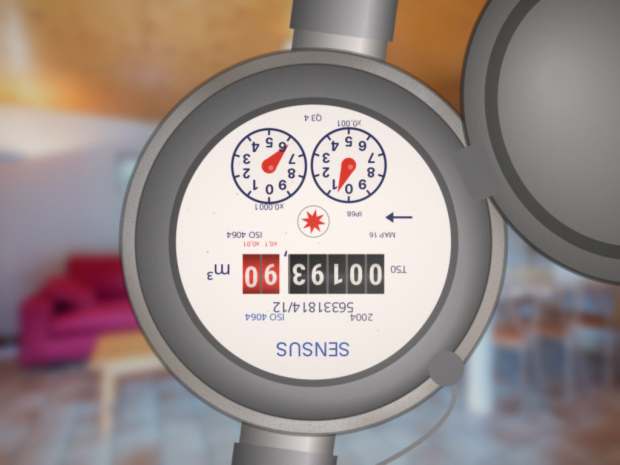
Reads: 193.9006 m³
